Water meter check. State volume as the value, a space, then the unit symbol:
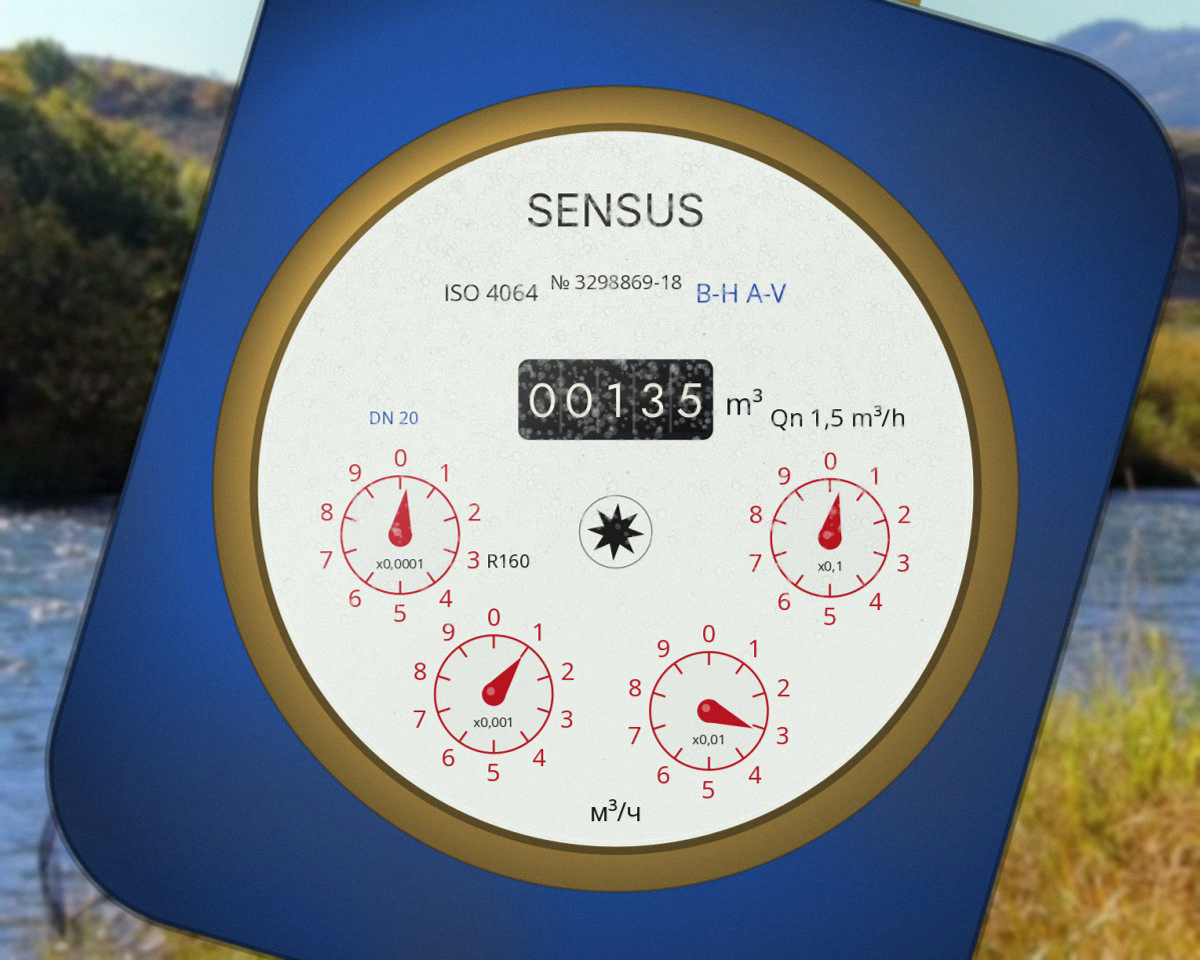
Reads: 135.0310 m³
